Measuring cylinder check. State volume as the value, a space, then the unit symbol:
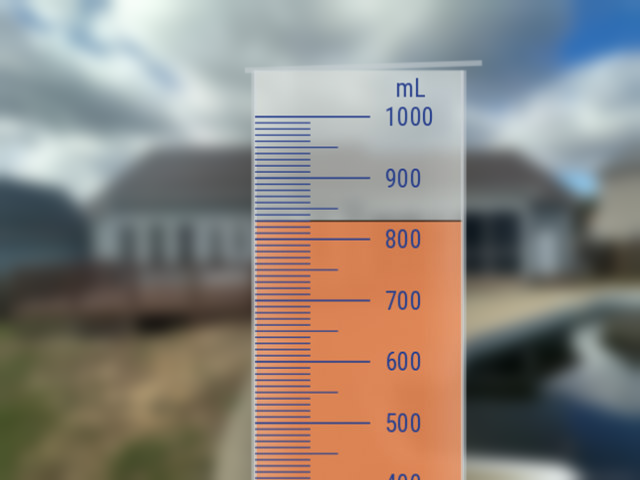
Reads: 830 mL
